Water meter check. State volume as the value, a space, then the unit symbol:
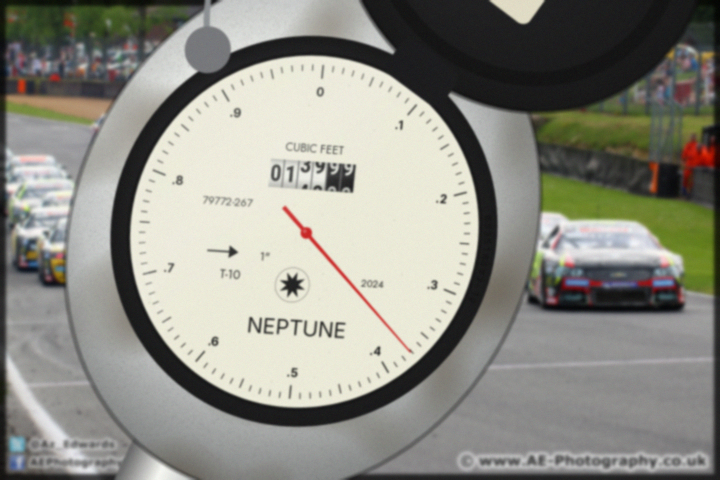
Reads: 13999.37 ft³
